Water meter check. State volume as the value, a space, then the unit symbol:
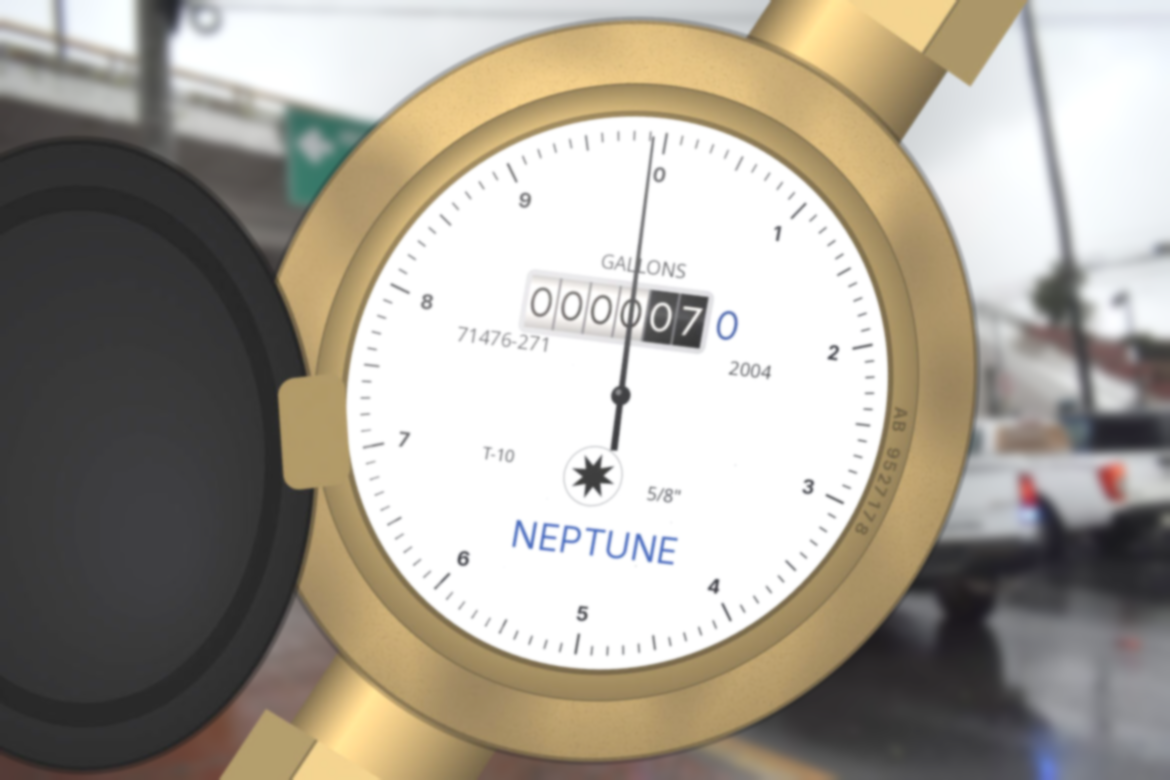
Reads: 69.9 gal
